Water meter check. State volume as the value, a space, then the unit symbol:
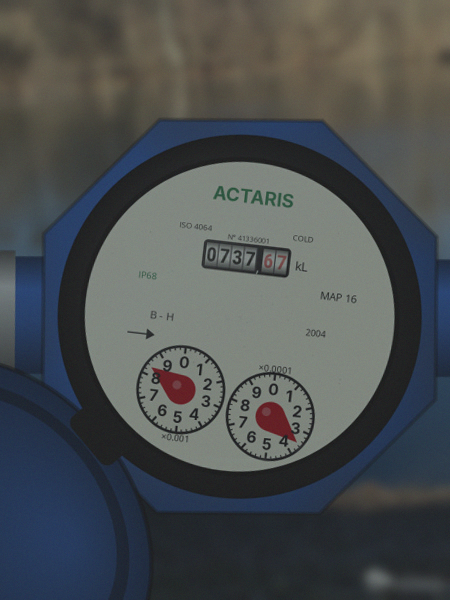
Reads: 737.6783 kL
